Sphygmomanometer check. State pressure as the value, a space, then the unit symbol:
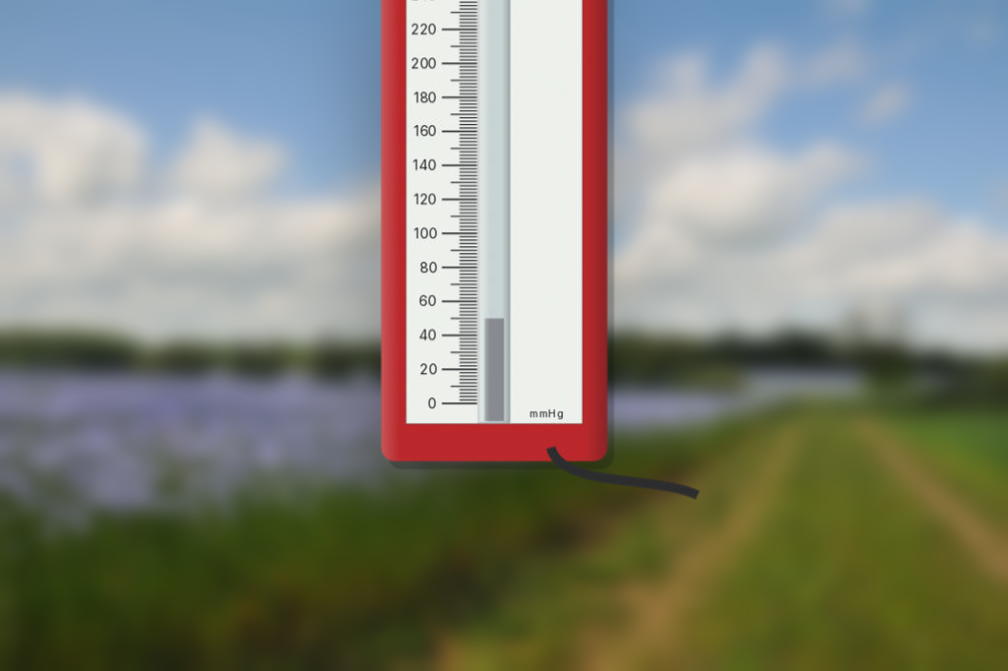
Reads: 50 mmHg
